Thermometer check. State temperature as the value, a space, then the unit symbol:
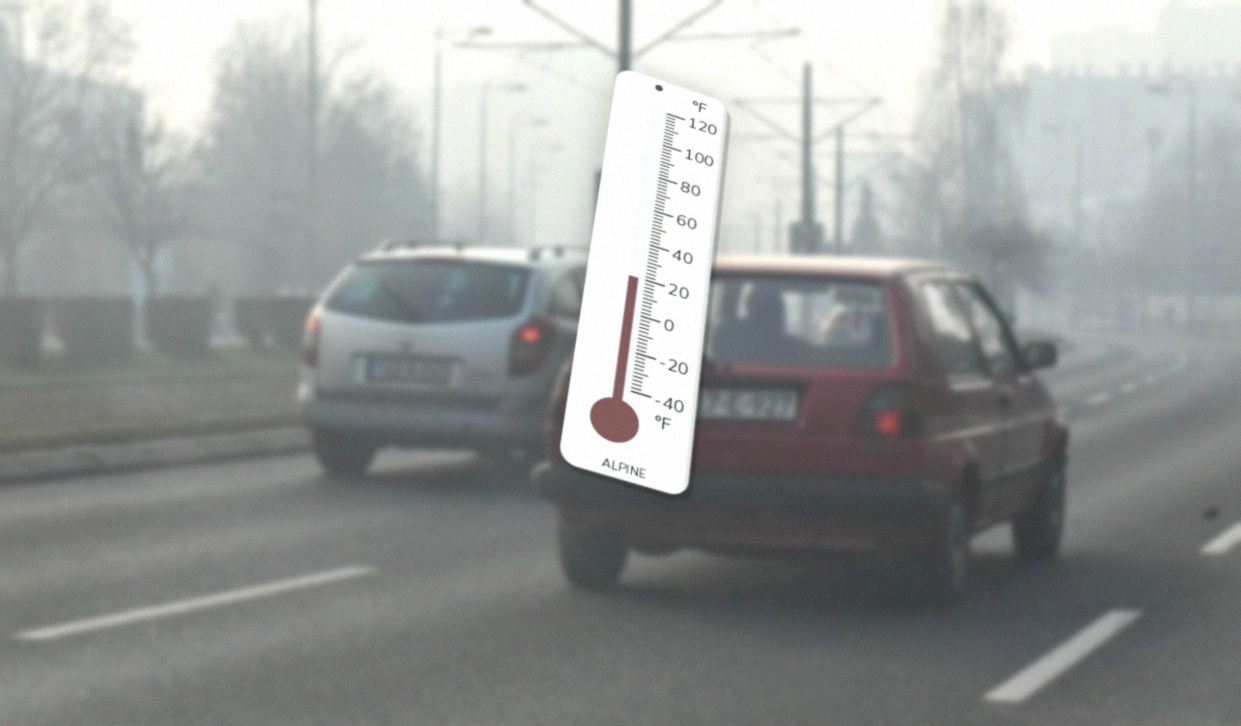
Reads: 20 °F
